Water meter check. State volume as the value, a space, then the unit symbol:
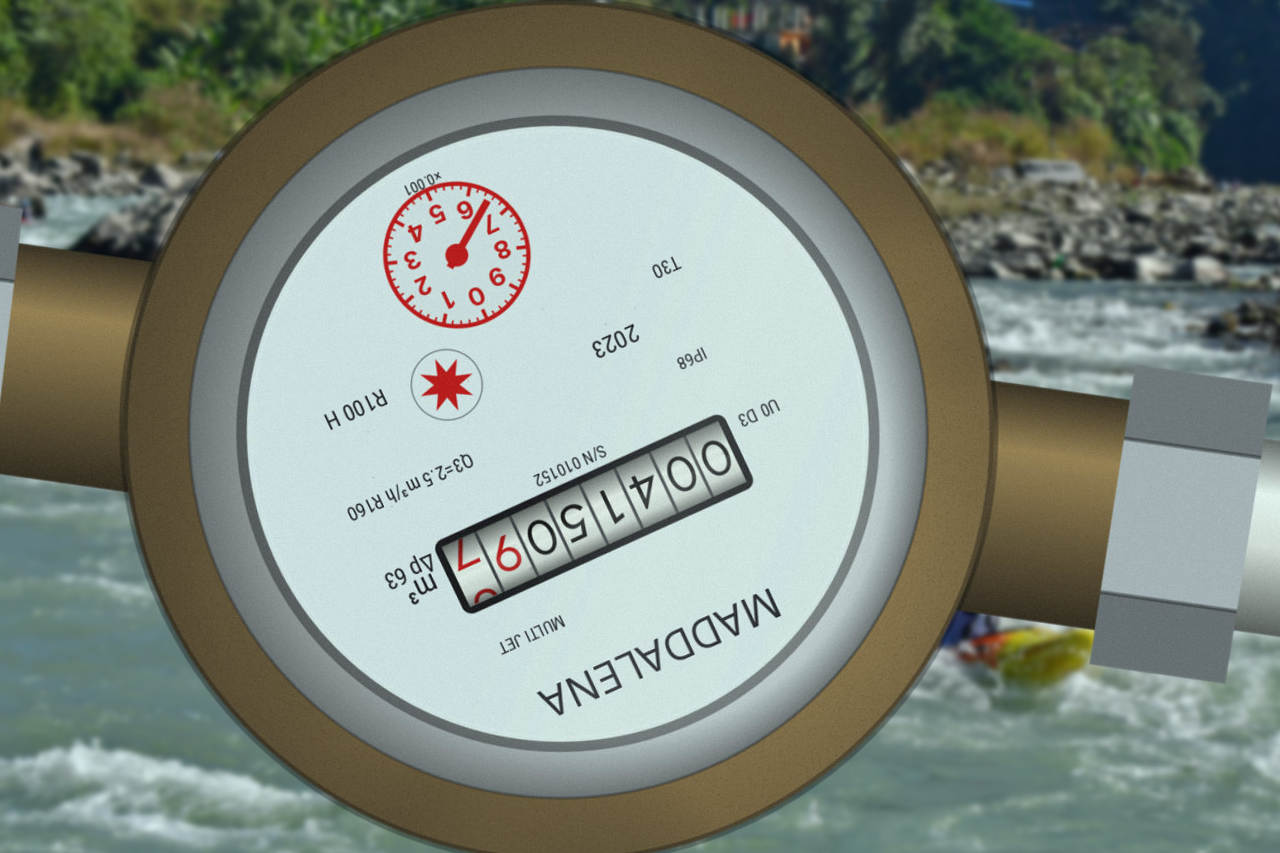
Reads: 4150.966 m³
